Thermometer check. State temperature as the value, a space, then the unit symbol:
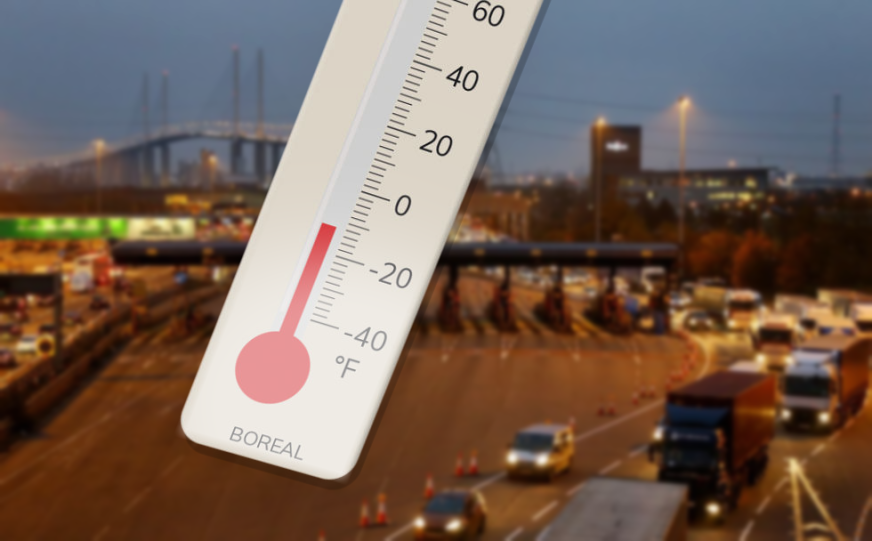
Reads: -12 °F
